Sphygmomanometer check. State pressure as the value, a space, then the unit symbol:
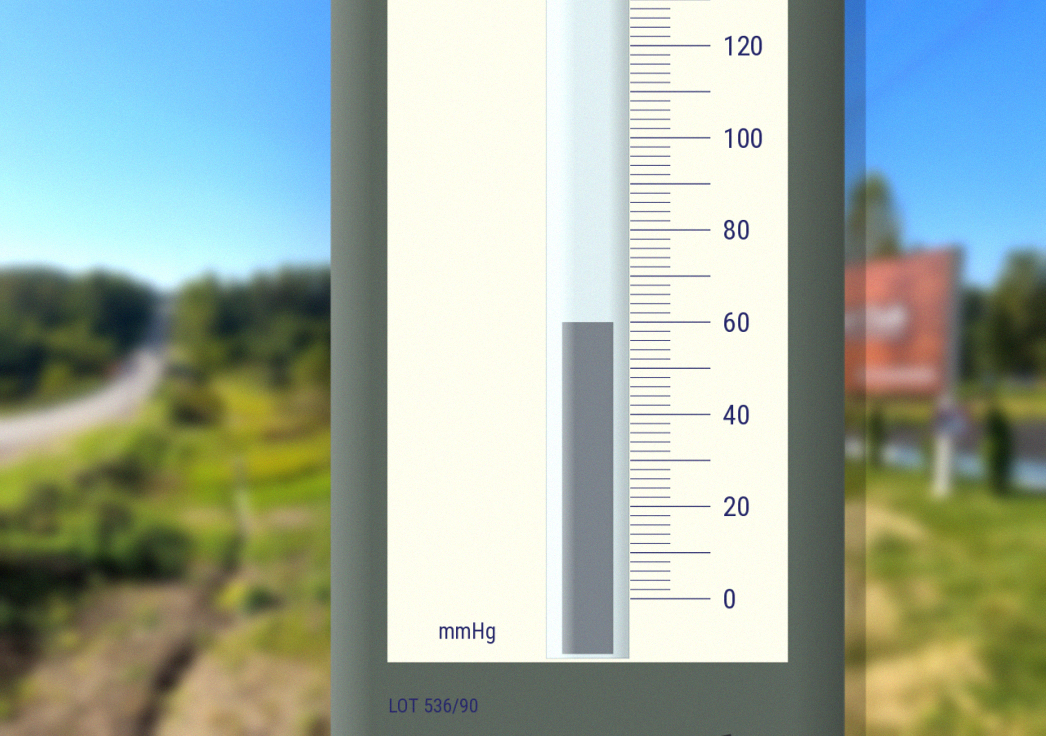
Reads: 60 mmHg
